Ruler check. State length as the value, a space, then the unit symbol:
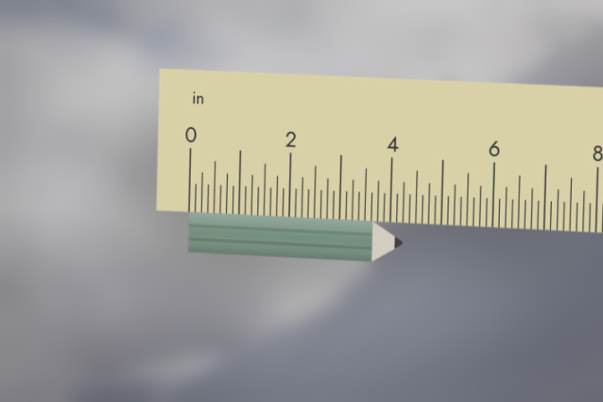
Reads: 4.25 in
